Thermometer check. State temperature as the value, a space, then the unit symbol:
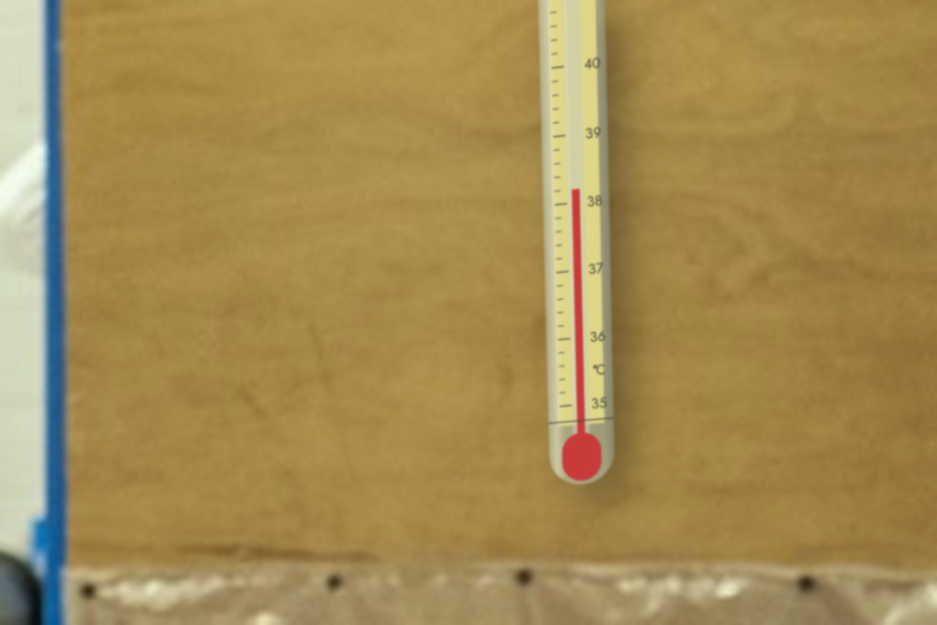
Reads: 38.2 °C
